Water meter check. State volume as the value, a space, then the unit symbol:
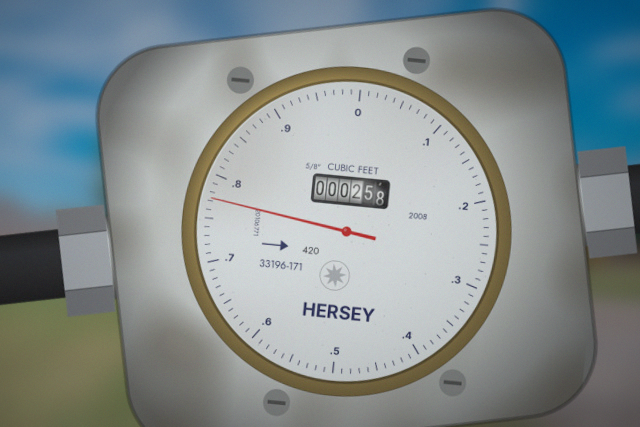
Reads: 257.77 ft³
